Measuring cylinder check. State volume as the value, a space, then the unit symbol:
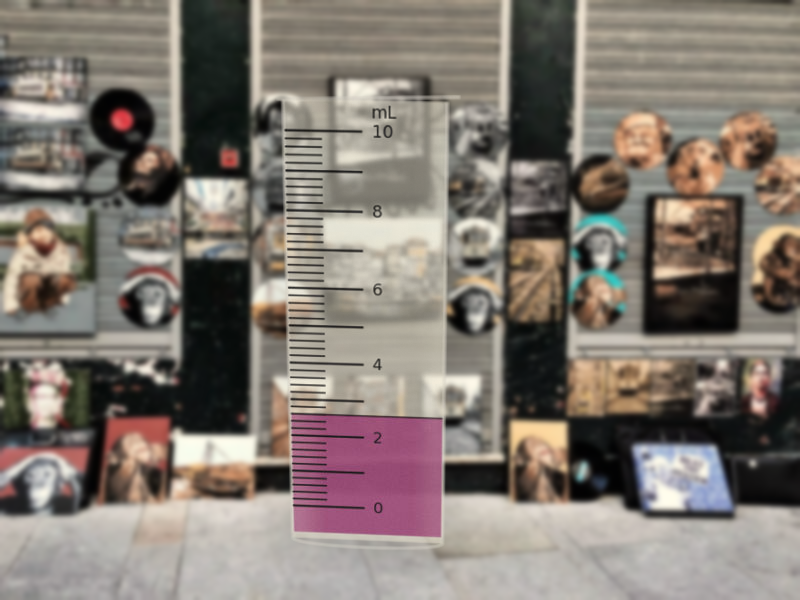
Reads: 2.6 mL
